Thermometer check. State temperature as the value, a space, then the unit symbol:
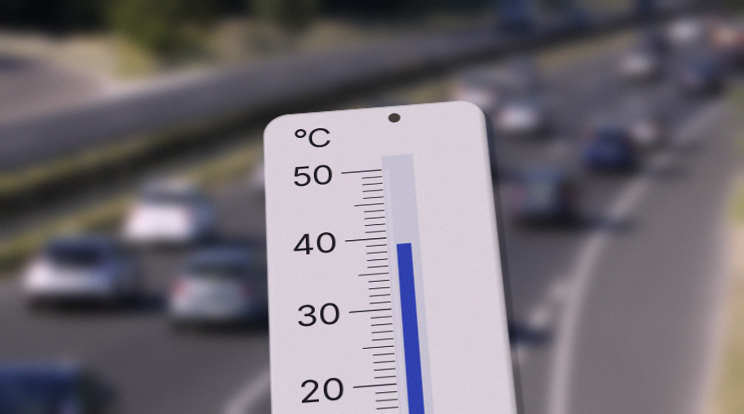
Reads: 39 °C
